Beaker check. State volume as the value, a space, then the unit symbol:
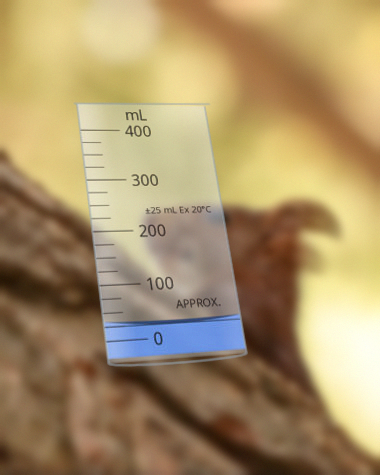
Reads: 25 mL
